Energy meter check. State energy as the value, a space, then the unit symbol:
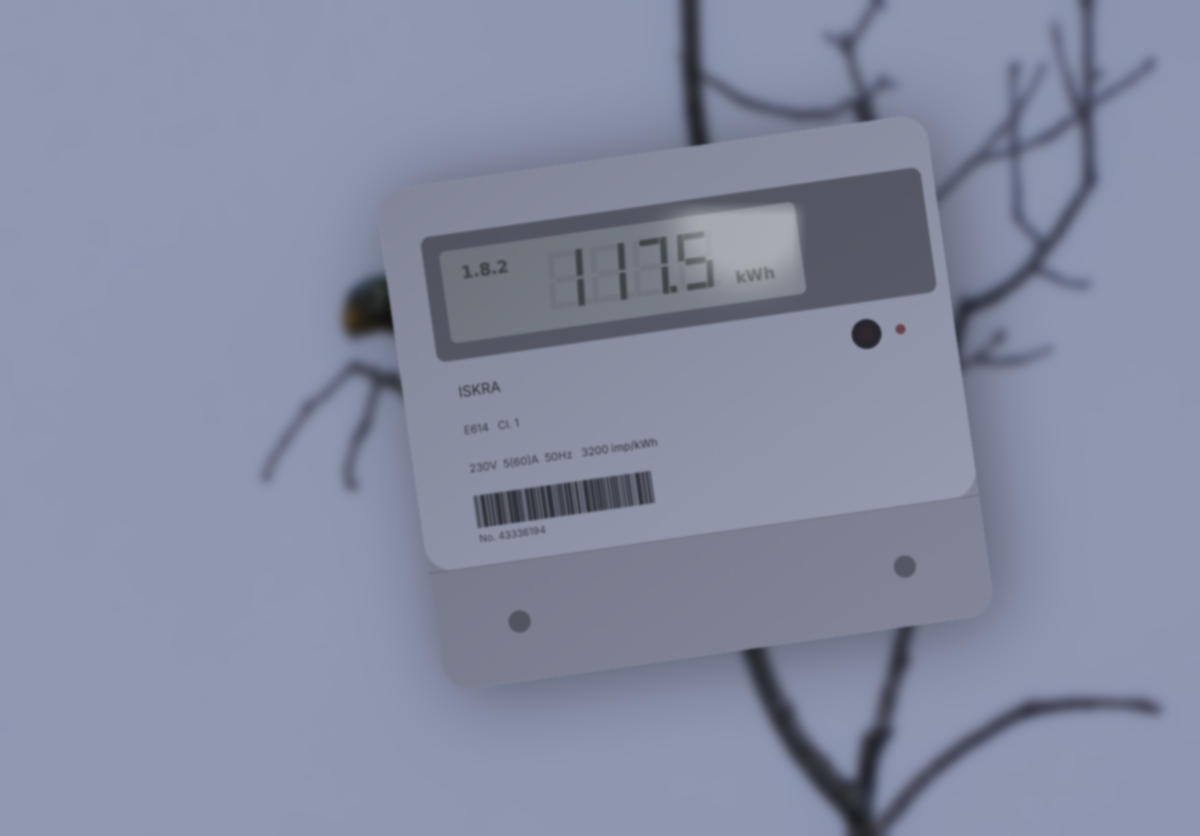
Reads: 117.5 kWh
